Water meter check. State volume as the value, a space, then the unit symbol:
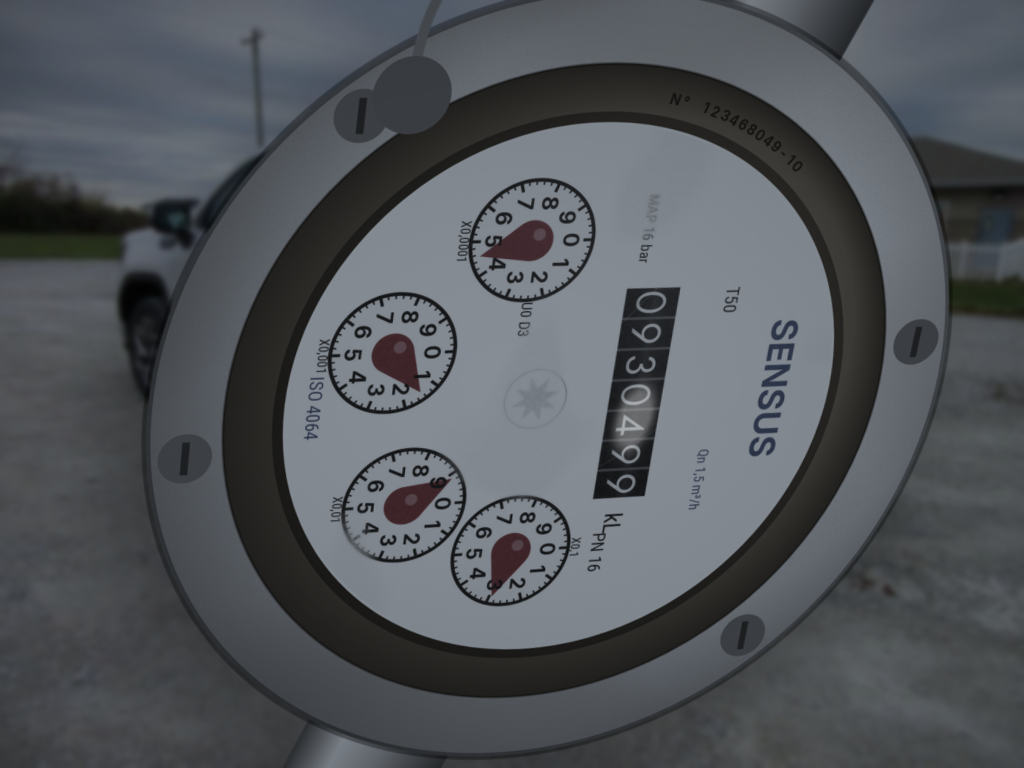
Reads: 930499.2914 kL
